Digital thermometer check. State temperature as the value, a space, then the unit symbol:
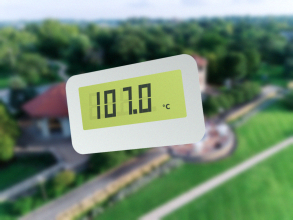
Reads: 107.0 °C
